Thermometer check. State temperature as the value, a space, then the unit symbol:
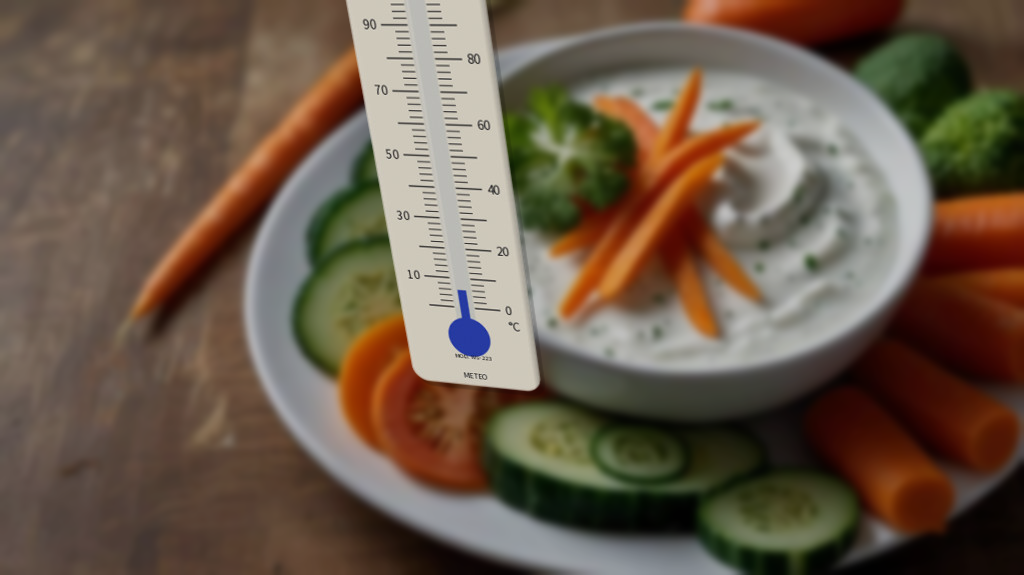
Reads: 6 °C
